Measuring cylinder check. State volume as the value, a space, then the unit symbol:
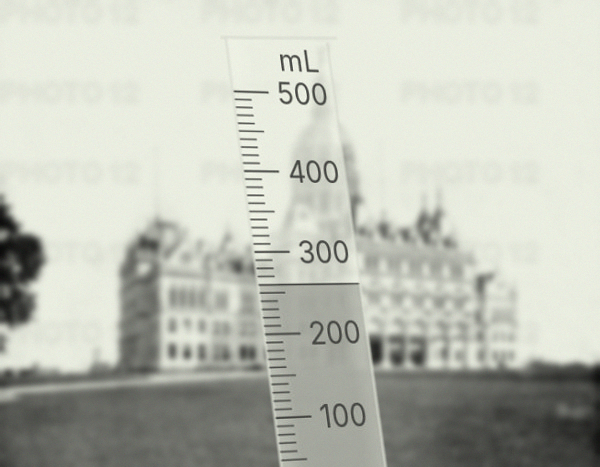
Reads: 260 mL
